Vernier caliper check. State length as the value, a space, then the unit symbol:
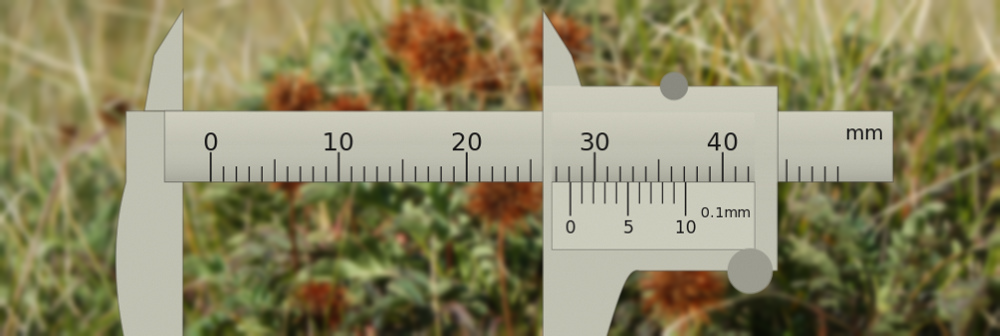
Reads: 28.1 mm
